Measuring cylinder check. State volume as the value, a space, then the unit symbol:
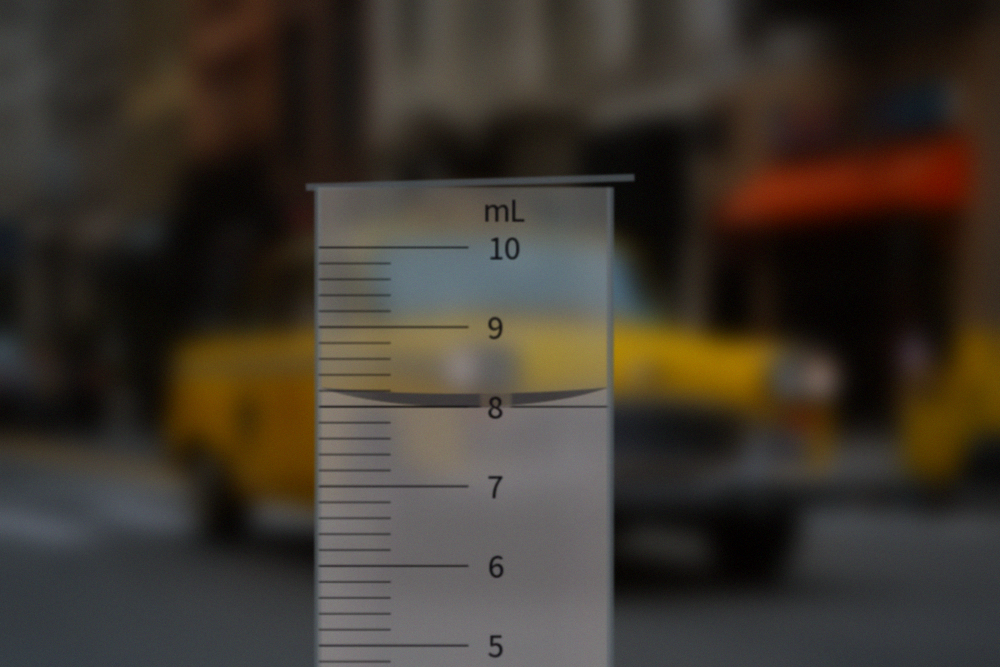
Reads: 8 mL
